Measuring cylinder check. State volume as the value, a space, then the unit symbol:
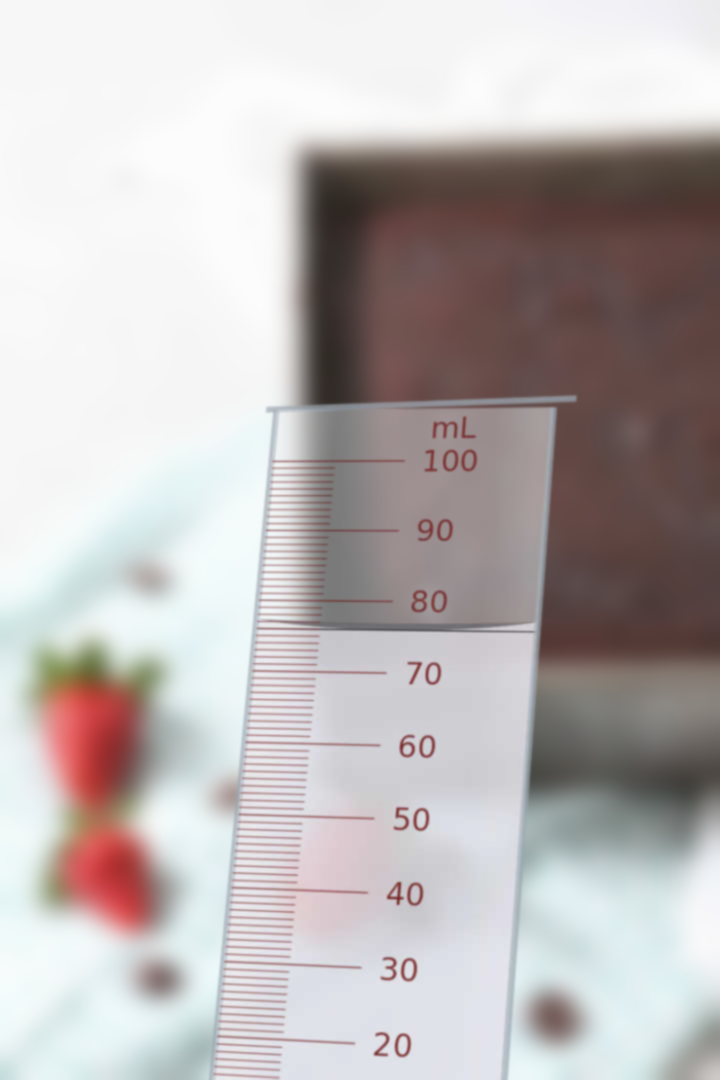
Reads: 76 mL
